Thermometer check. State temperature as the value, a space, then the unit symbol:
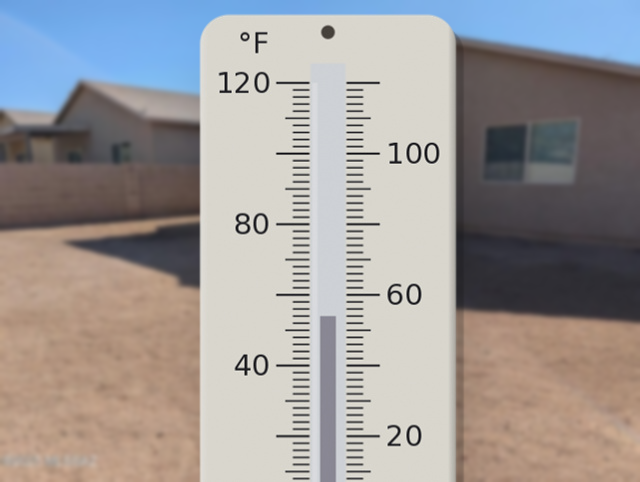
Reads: 54 °F
